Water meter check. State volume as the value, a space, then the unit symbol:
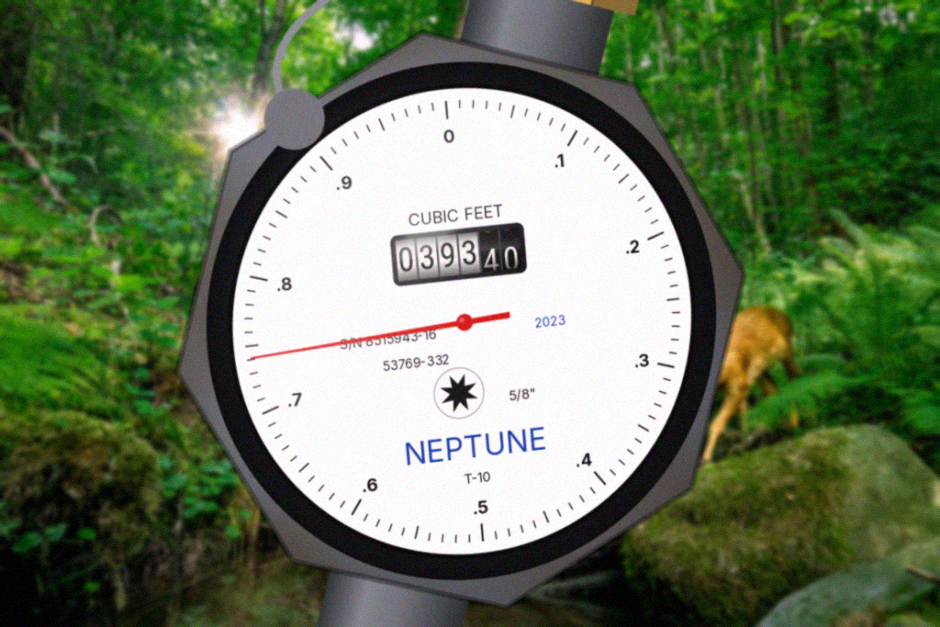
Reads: 39339.74 ft³
